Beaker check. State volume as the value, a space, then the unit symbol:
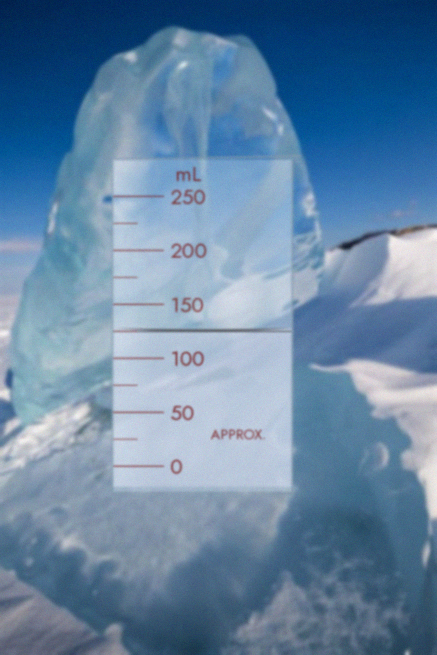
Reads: 125 mL
